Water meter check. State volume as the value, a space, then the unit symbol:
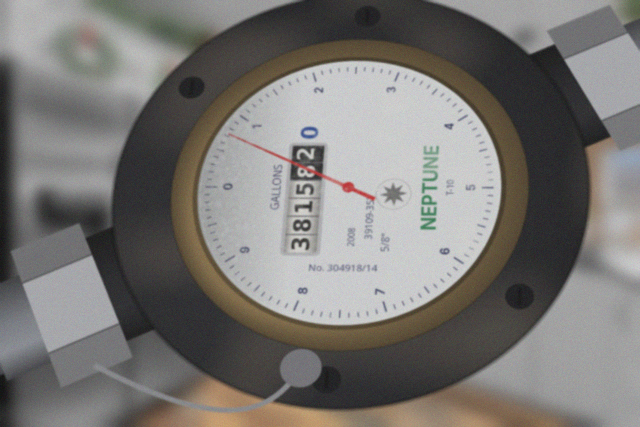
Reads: 3815820.7 gal
